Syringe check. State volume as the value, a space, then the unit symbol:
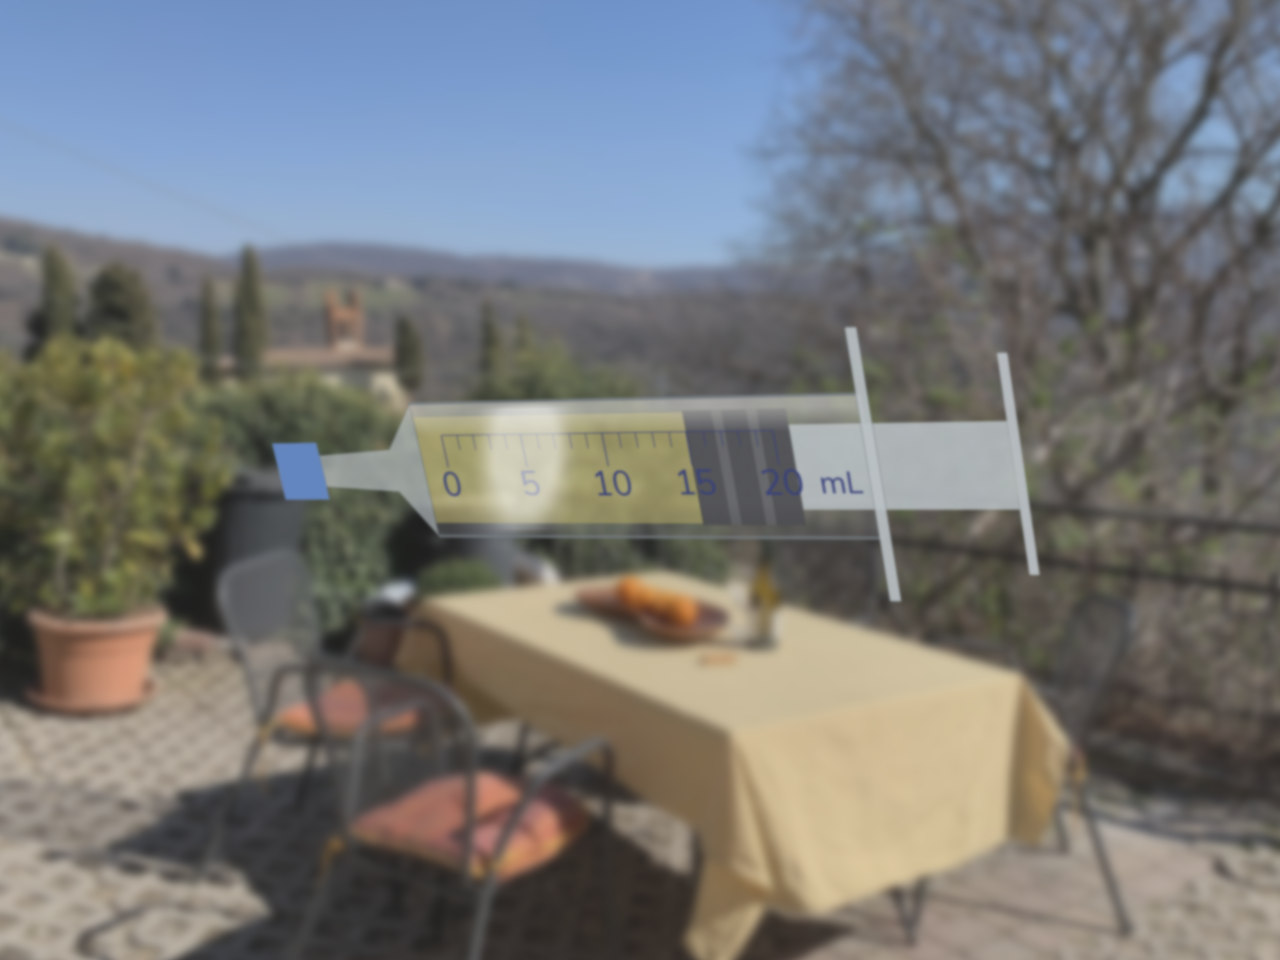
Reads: 15 mL
